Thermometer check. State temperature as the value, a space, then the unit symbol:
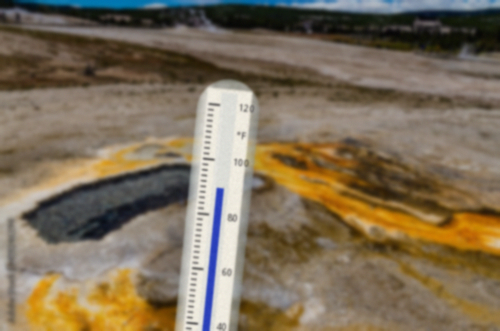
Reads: 90 °F
